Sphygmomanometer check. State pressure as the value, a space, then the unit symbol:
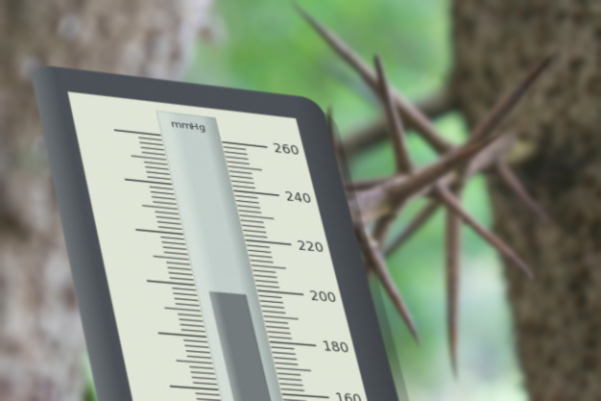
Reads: 198 mmHg
